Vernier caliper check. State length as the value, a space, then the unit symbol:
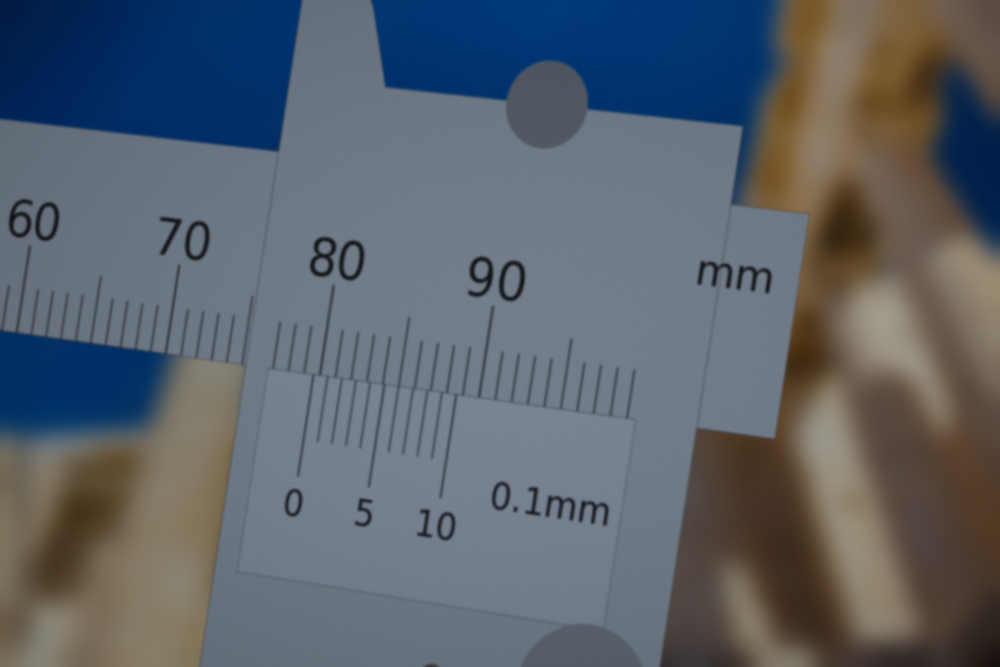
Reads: 79.6 mm
